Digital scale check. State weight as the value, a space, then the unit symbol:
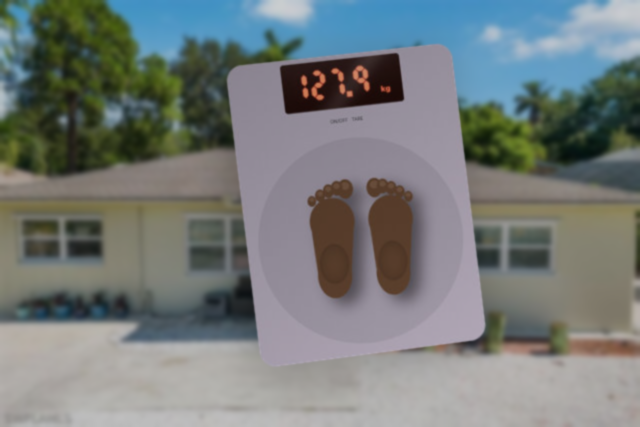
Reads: 127.9 kg
